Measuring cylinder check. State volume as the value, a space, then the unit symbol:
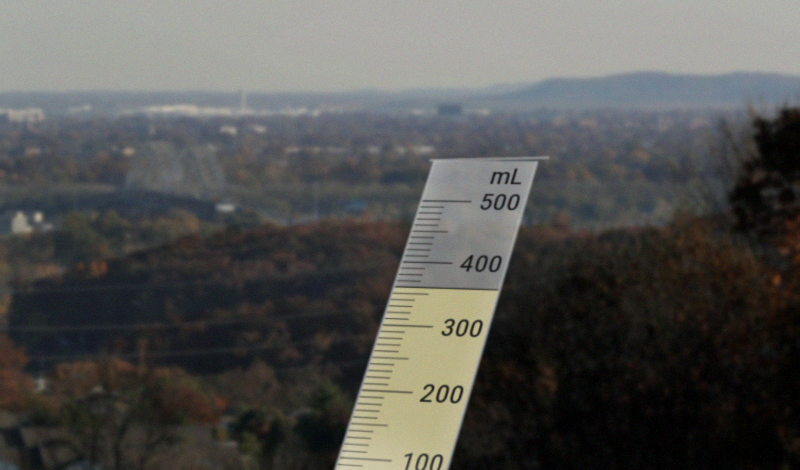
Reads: 360 mL
